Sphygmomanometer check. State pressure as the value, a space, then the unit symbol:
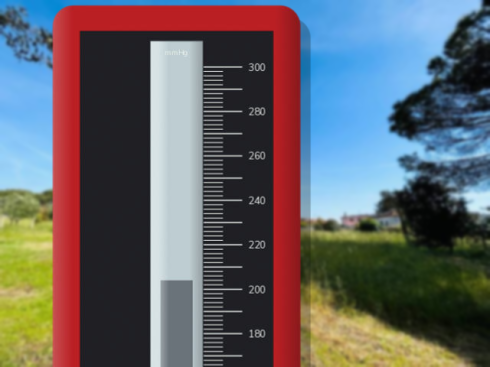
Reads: 204 mmHg
